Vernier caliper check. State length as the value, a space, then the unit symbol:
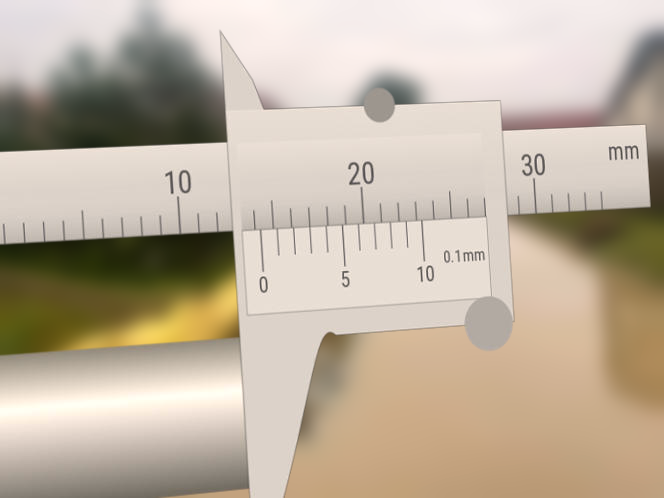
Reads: 14.3 mm
